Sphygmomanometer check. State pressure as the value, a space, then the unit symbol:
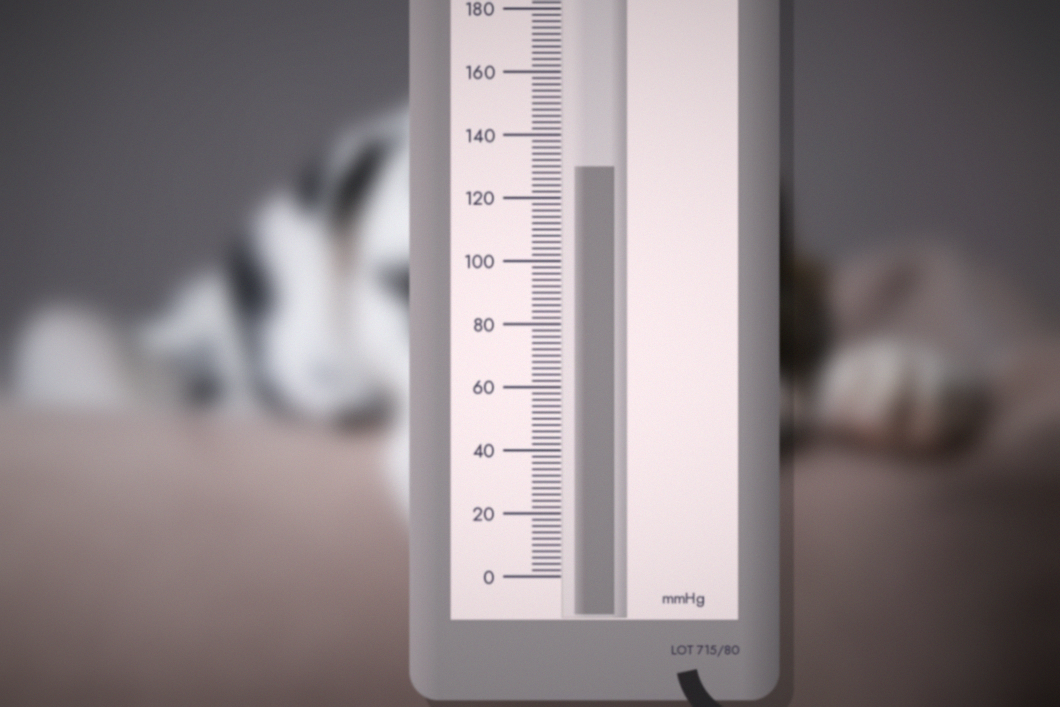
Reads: 130 mmHg
